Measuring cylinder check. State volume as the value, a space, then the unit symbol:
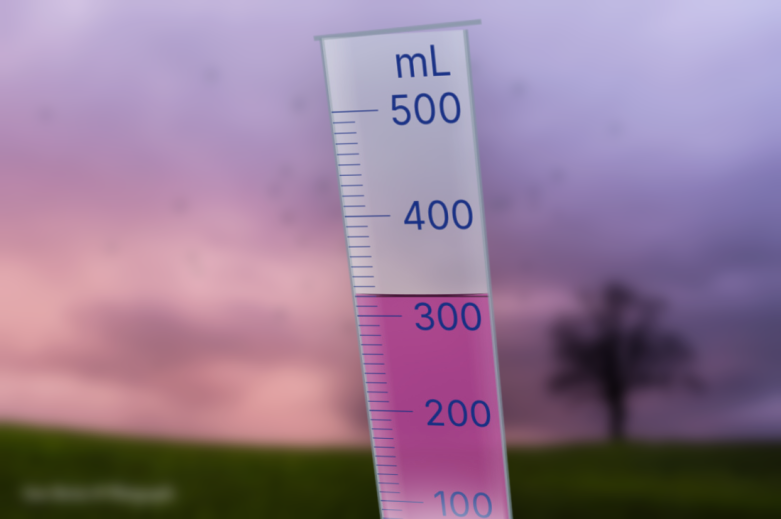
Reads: 320 mL
